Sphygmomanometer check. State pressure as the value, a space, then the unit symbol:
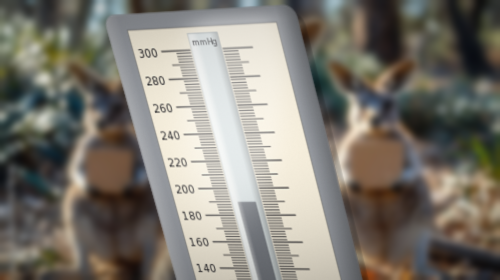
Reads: 190 mmHg
